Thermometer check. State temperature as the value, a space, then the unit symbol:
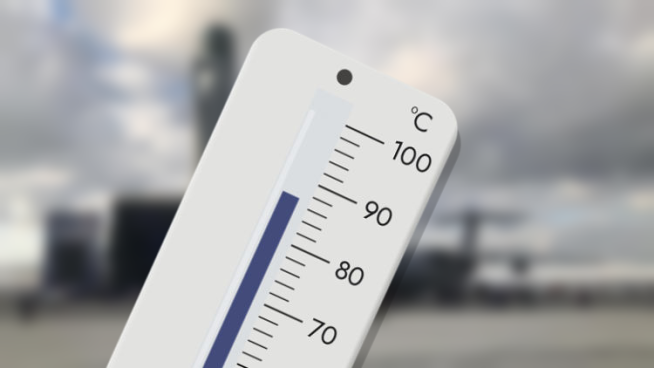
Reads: 87 °C
